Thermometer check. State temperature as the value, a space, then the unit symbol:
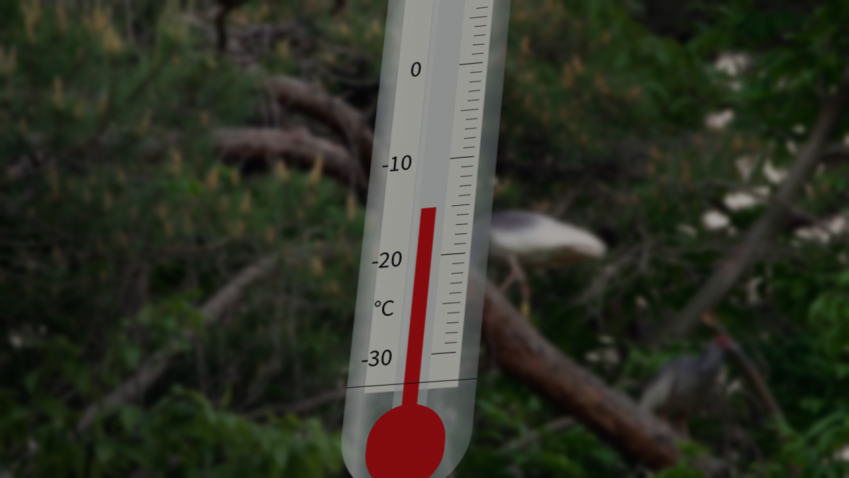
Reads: -15 °C
